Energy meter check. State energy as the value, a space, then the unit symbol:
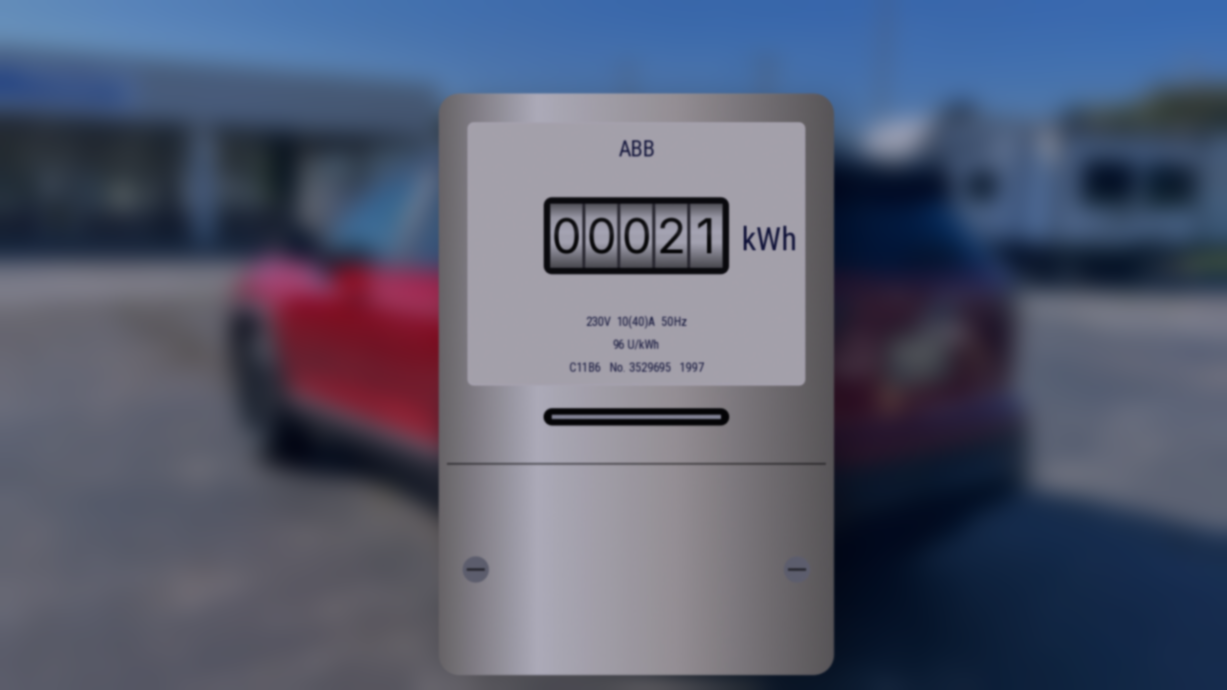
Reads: 21 kWh
